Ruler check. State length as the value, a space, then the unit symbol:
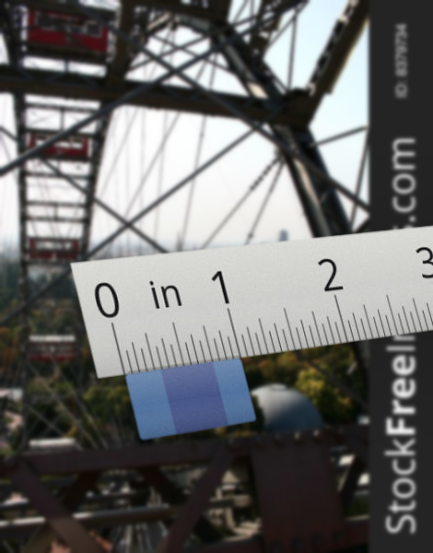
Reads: 1 in
